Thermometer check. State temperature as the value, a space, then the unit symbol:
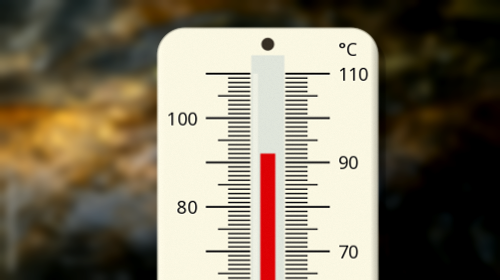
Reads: 92 °C
